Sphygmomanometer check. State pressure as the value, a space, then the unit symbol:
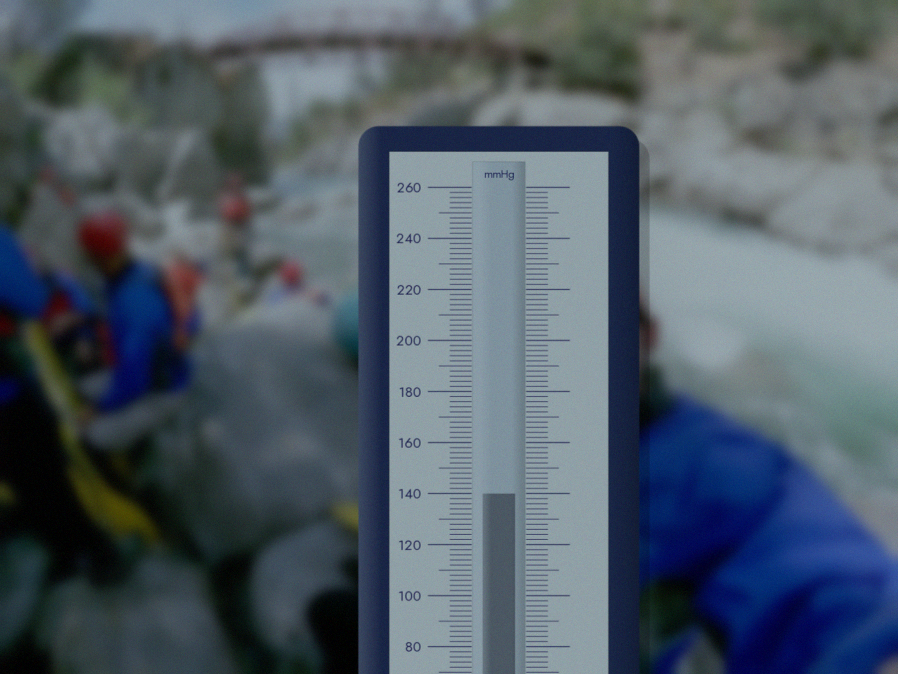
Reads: 140 mmHg
